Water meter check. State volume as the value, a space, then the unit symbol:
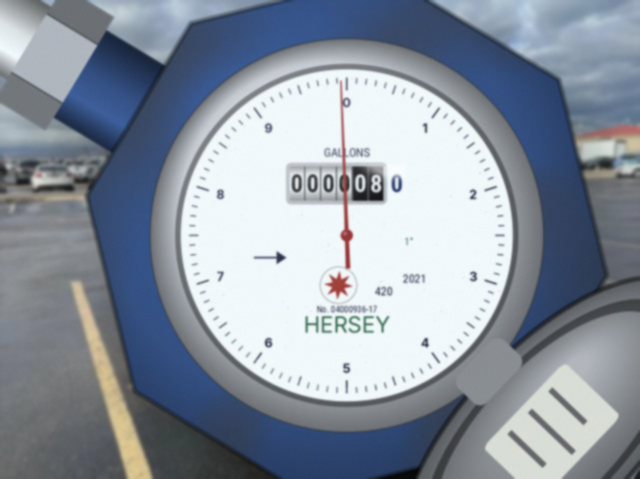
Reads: 79.9 gal
